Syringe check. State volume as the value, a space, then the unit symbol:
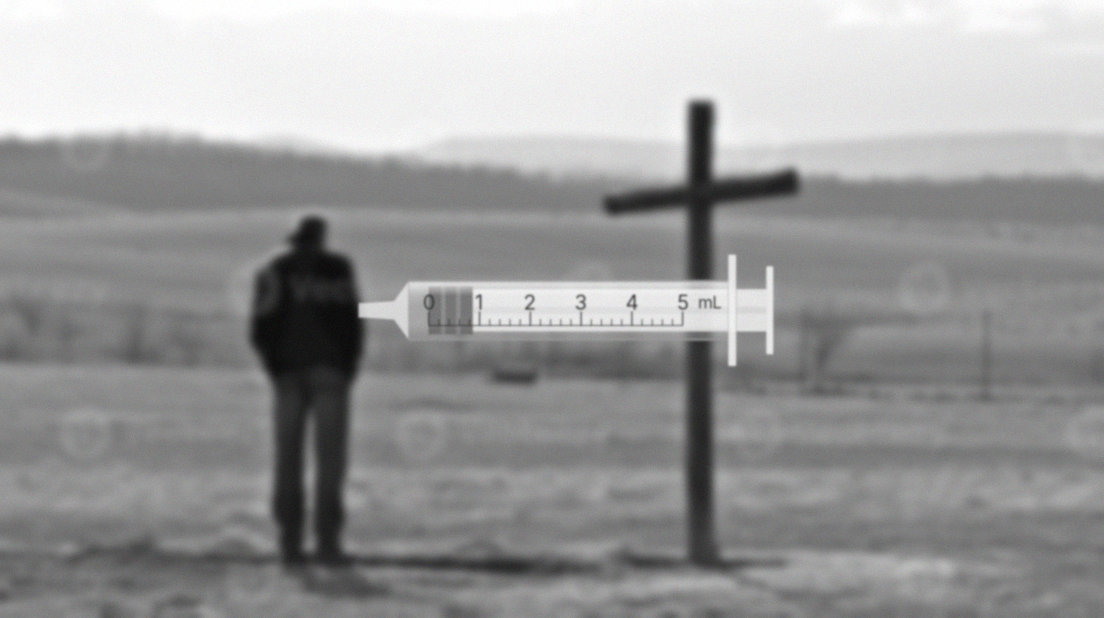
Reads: 0 mL
